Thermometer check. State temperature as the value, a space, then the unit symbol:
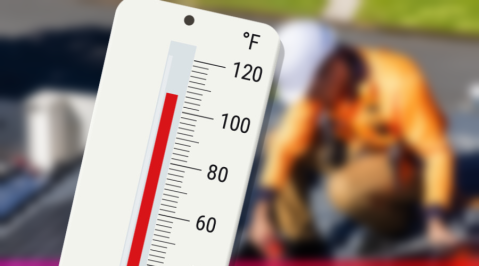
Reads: 106 °F
